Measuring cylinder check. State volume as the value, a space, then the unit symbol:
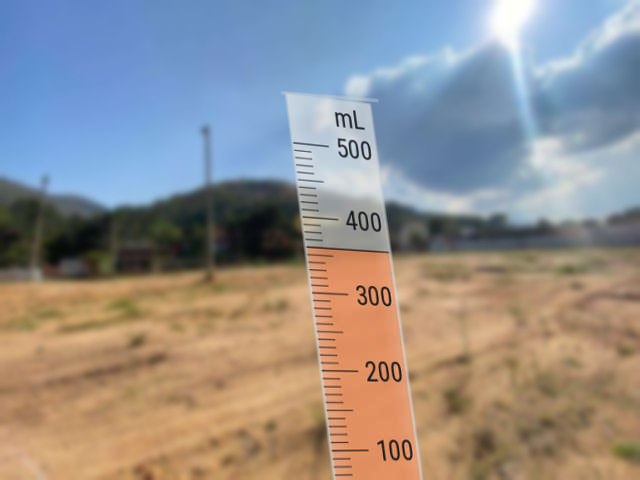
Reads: 360 mL
